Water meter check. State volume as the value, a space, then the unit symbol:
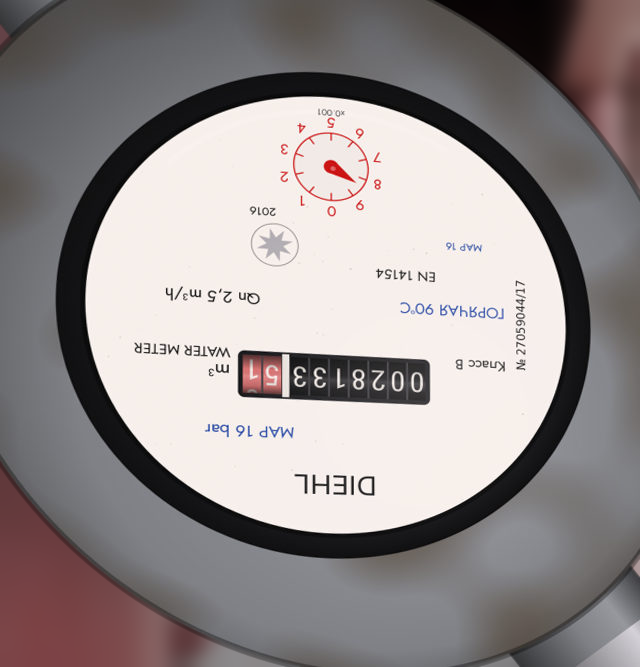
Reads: 28133.508 m³
